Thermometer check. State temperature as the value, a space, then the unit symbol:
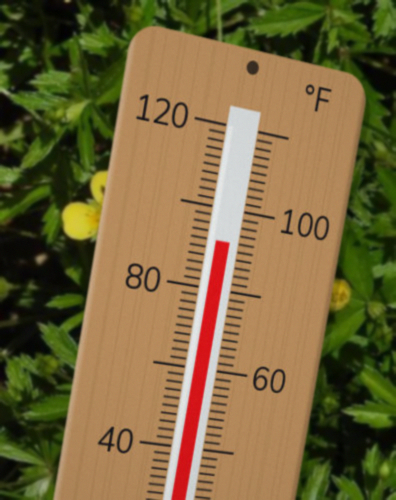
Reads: 92 °F
